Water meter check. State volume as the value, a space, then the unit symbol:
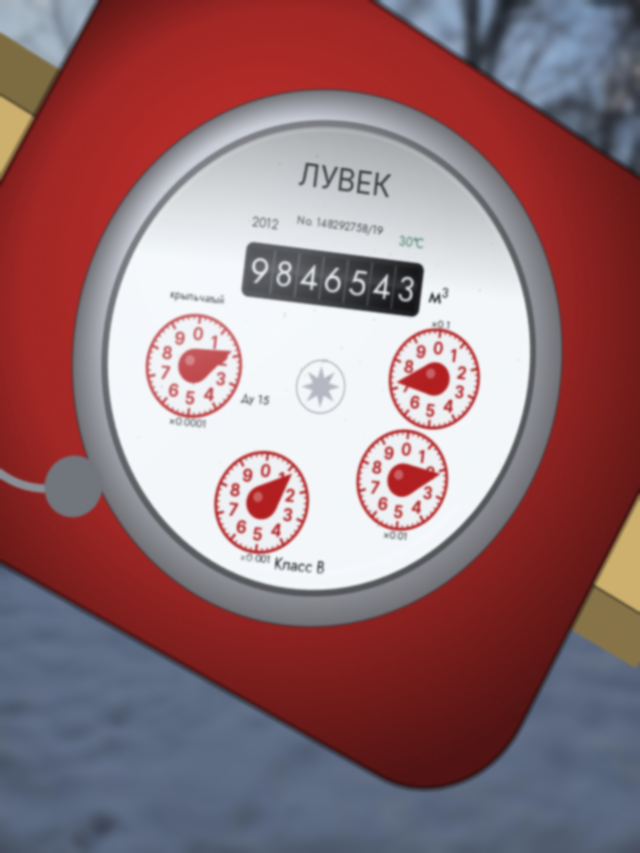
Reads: 9846543.7211 m³
